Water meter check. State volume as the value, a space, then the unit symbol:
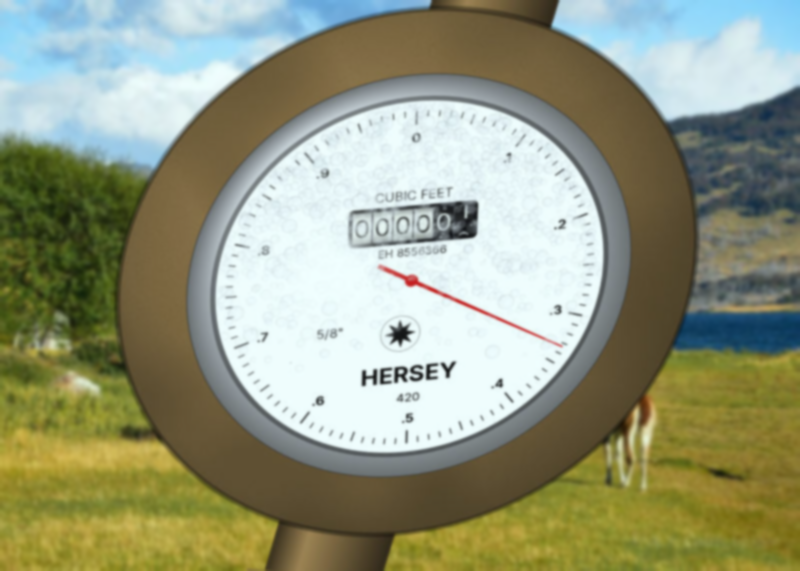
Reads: 1.33 ft³
